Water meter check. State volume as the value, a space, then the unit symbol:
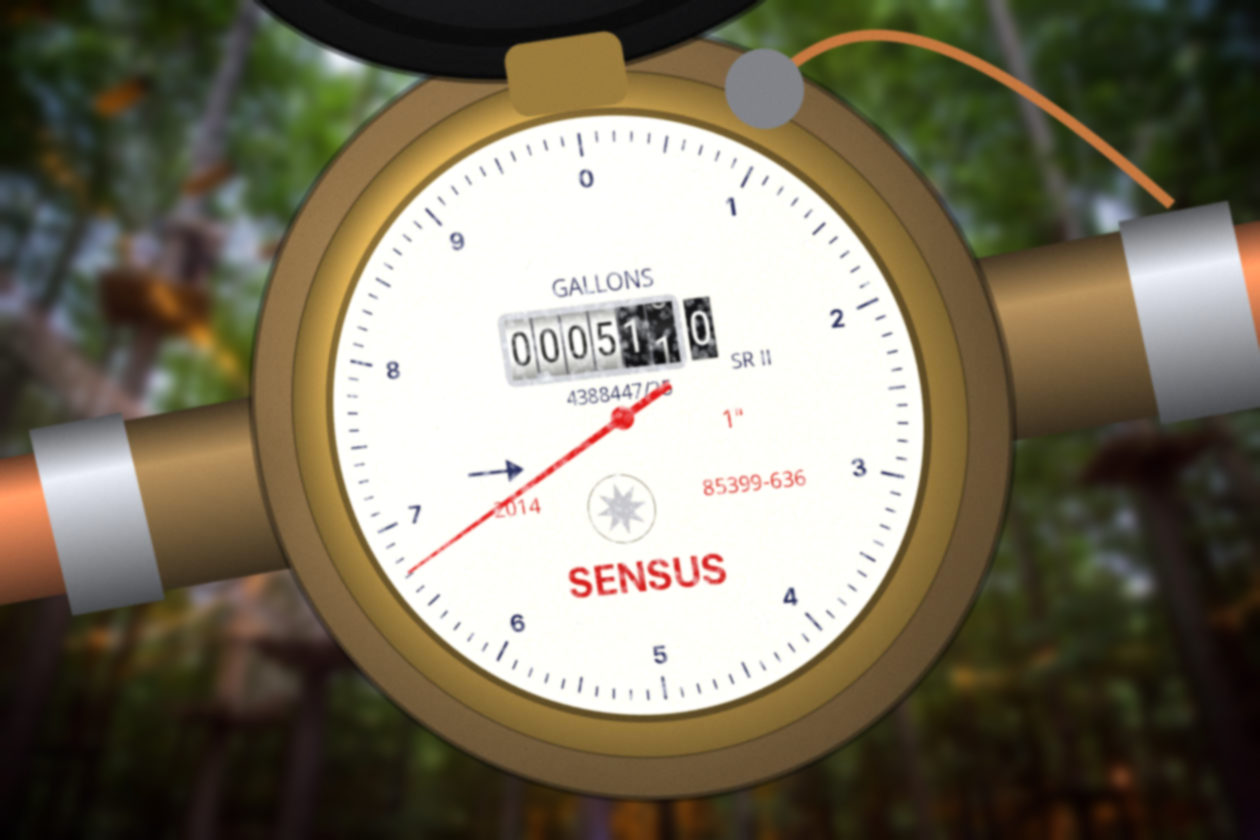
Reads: 5106.7 gal
